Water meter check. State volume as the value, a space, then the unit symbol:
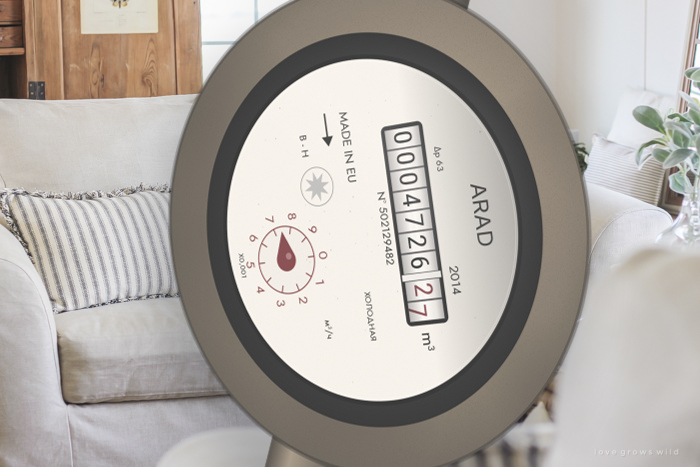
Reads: 4726.267 m³
